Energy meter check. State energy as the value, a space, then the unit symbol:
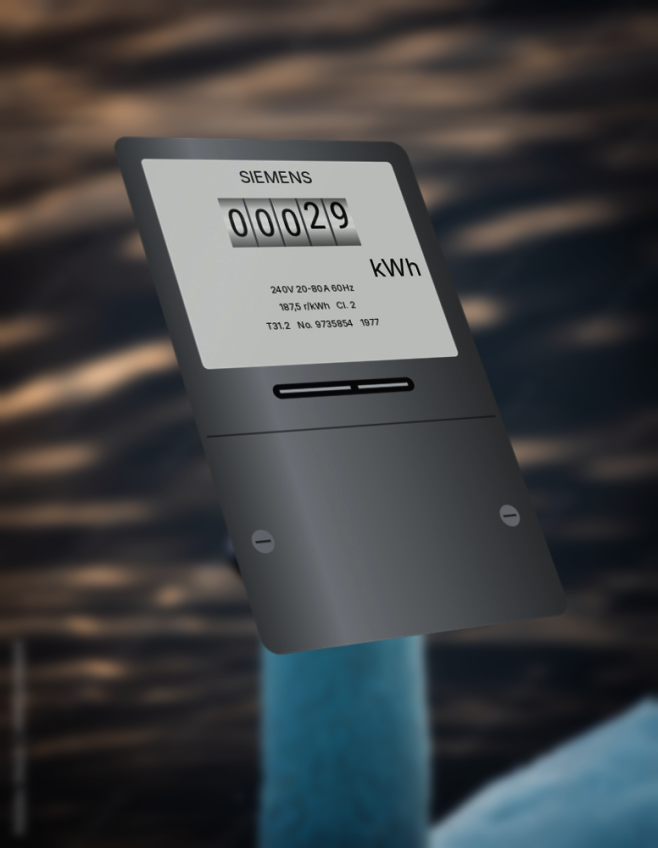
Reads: 29 kWh
